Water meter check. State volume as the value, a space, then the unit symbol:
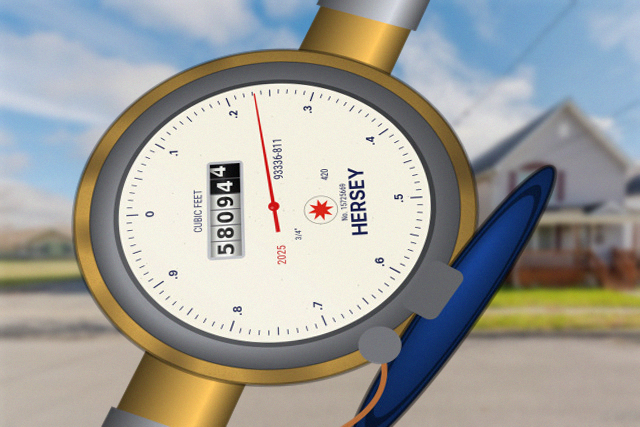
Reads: 580944.23 ft³
